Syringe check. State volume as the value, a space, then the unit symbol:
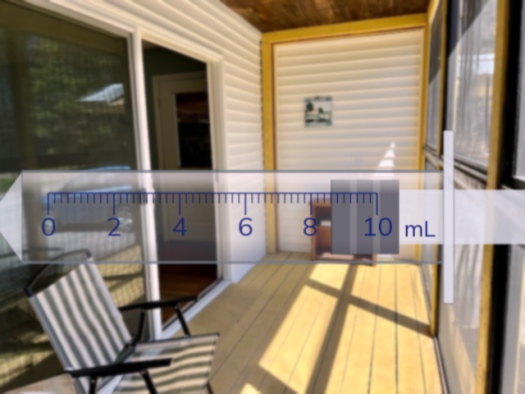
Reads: 8.6 mL
